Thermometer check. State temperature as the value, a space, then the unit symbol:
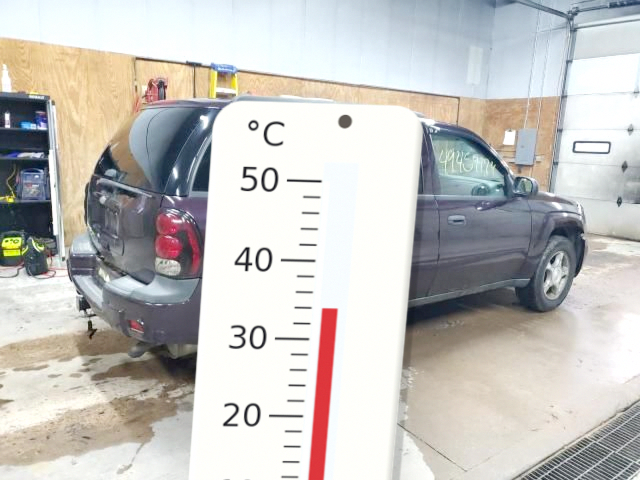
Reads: 34 °C
